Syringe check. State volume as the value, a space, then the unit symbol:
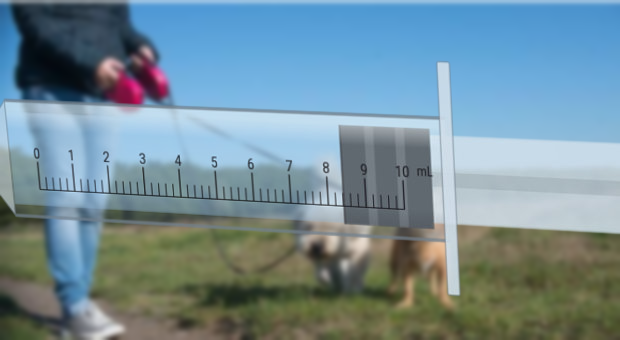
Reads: 8.4 mL
